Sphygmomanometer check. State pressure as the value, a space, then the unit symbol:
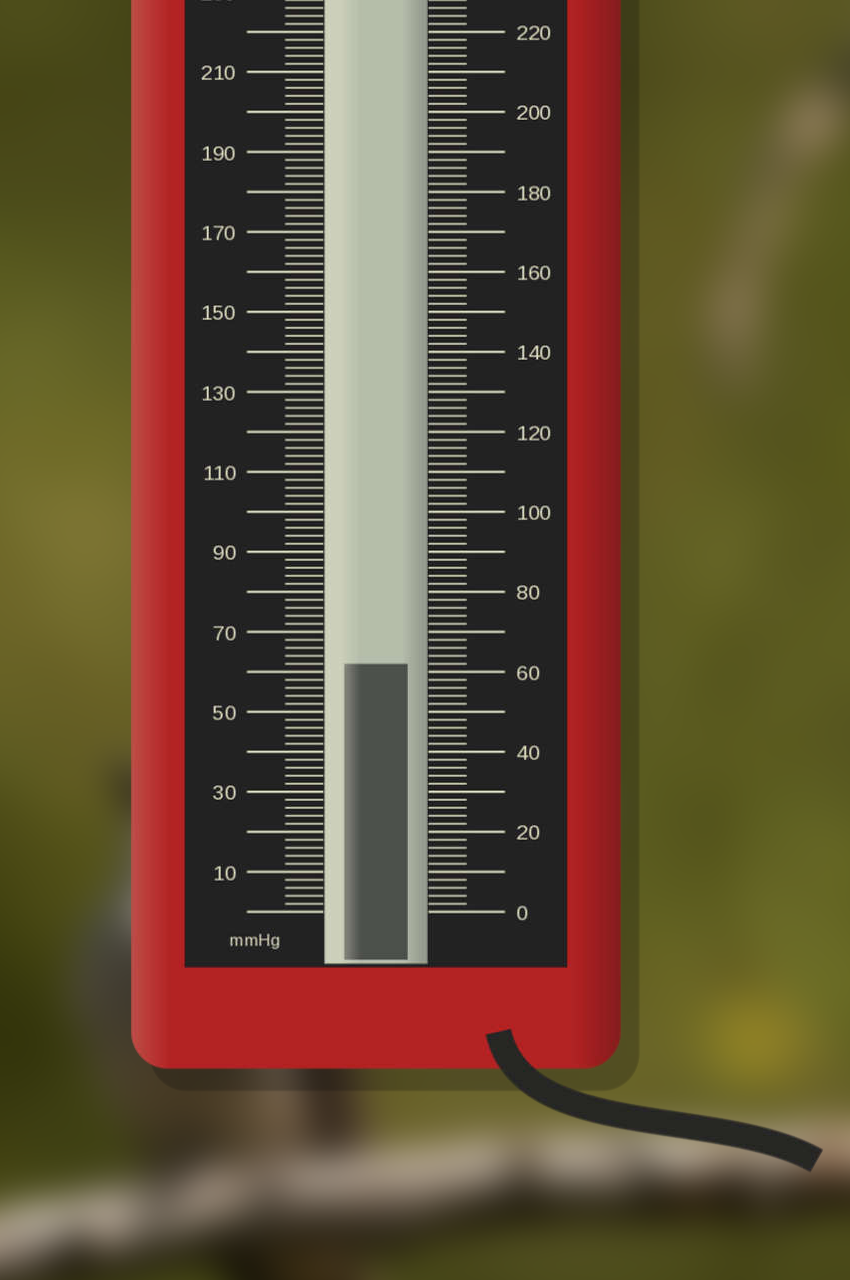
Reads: 62 mmHg
